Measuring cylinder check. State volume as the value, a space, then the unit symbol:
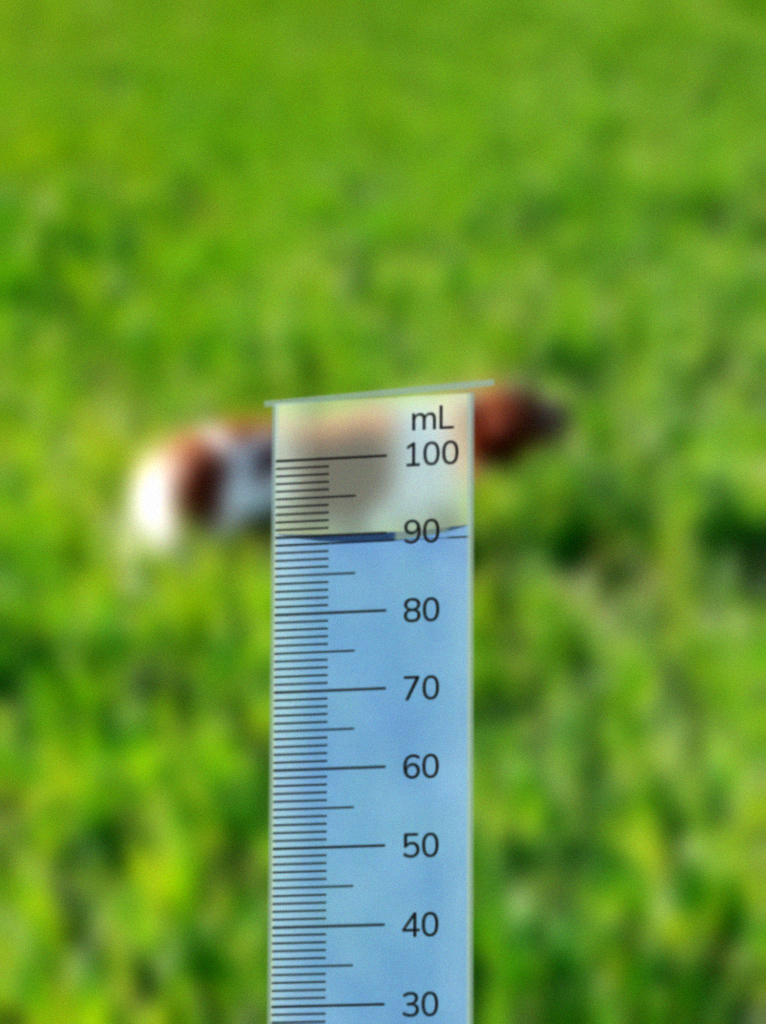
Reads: 89 mL
